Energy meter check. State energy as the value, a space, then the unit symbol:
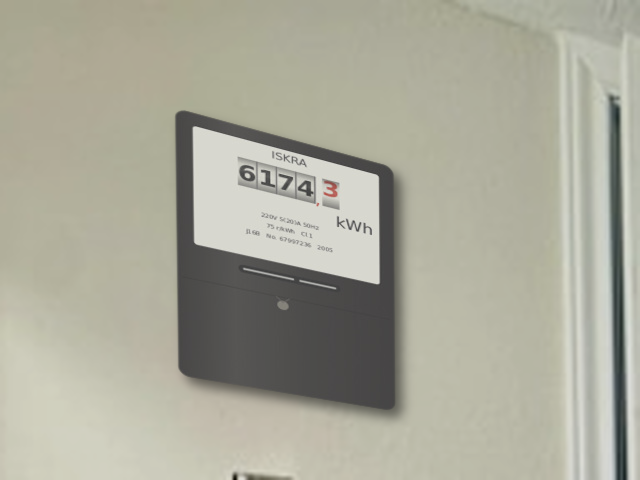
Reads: 6174.3 kWh
